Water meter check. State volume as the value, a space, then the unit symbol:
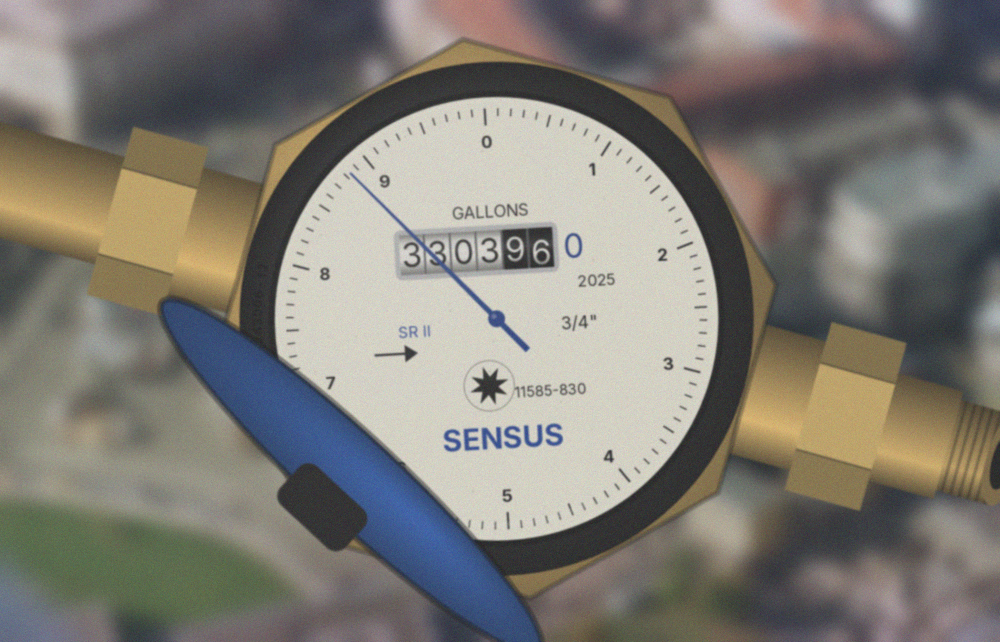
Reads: 3303958.8 gal
